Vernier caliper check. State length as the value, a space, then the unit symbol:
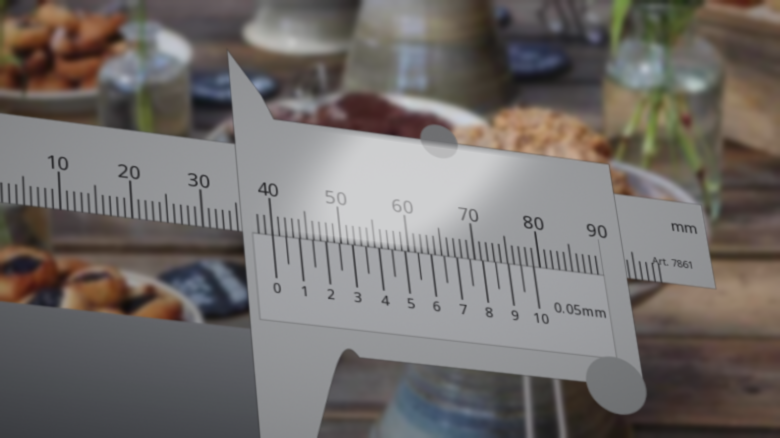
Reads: 40.0 mm
